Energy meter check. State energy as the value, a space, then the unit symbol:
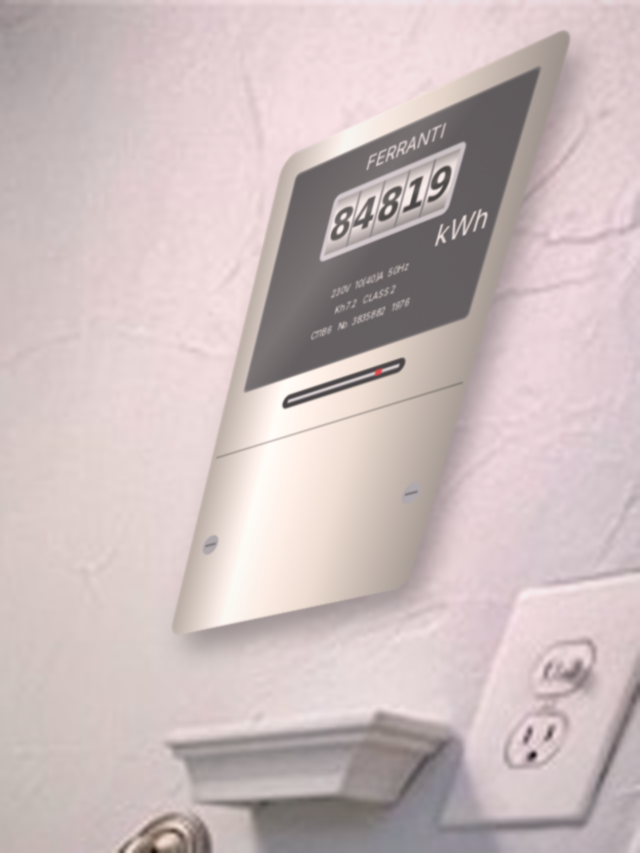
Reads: 84819 kWh
